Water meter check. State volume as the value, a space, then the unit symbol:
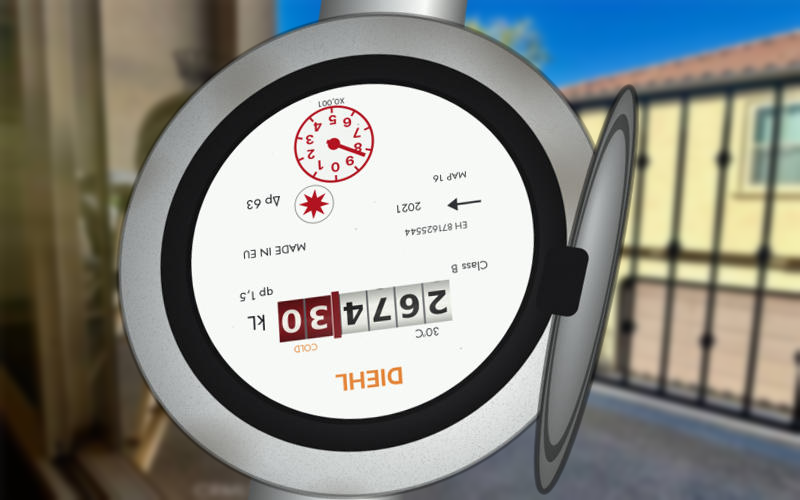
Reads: 2674.308 kL
